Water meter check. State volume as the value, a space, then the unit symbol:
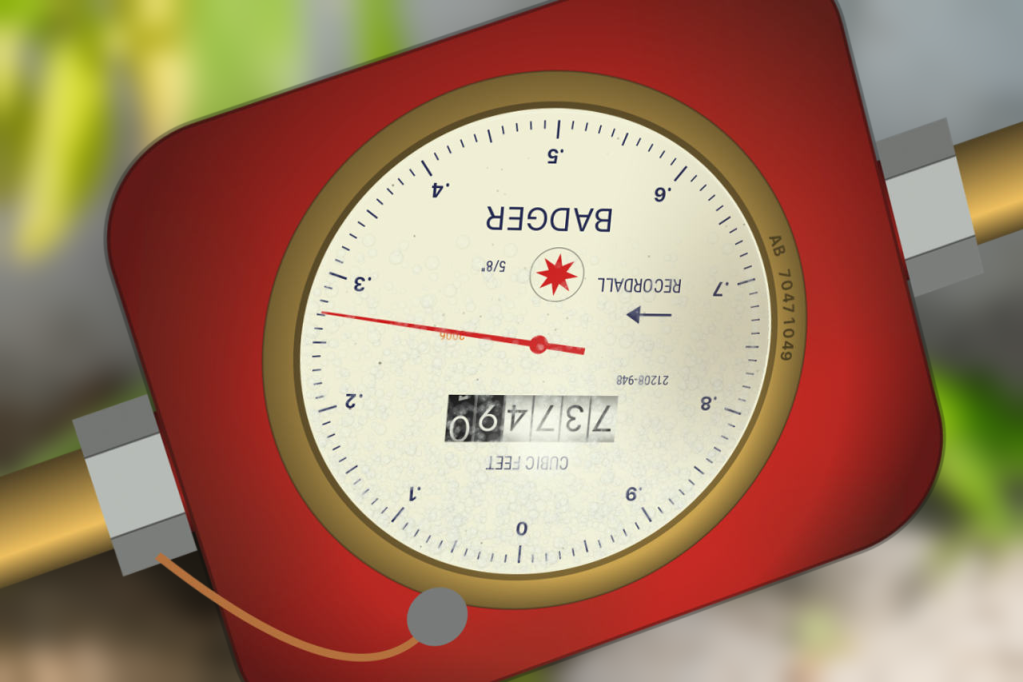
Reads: 737490.27 ft³
